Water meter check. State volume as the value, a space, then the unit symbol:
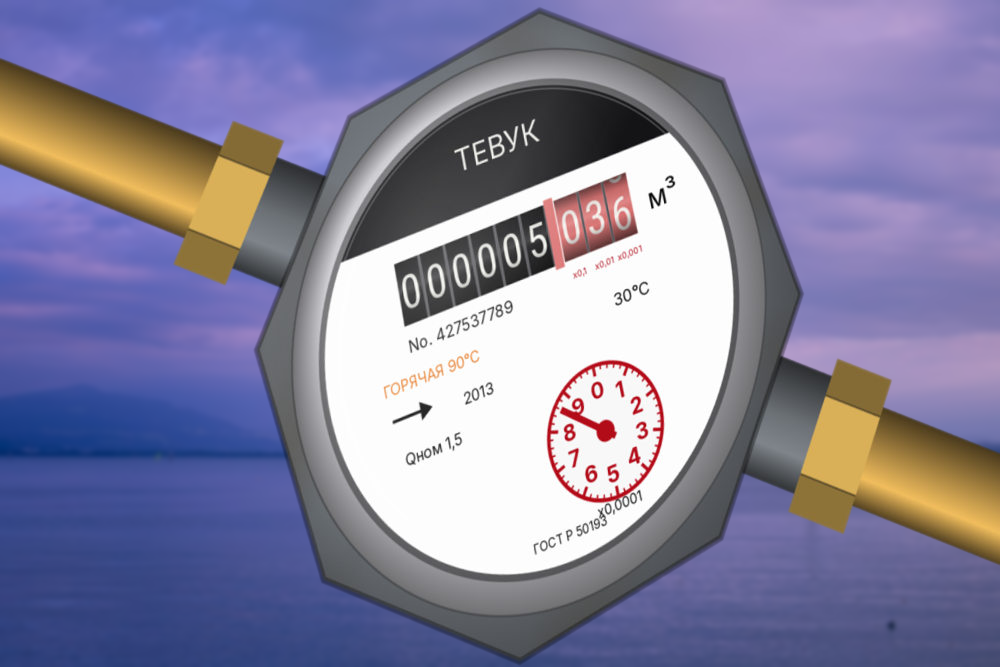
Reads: 5.0358 m³
